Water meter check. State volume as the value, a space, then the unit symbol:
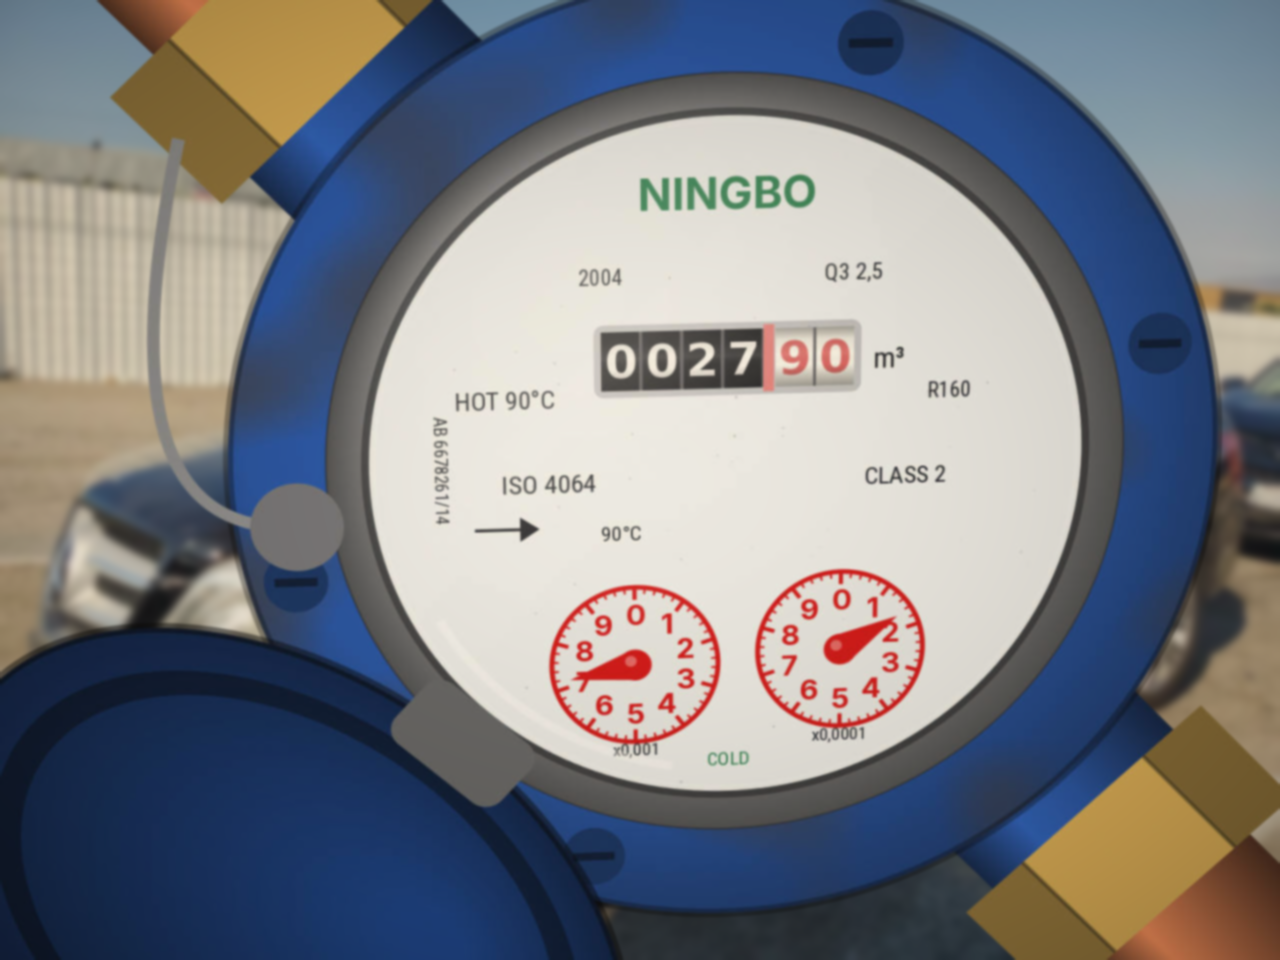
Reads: 27.9071 m³
